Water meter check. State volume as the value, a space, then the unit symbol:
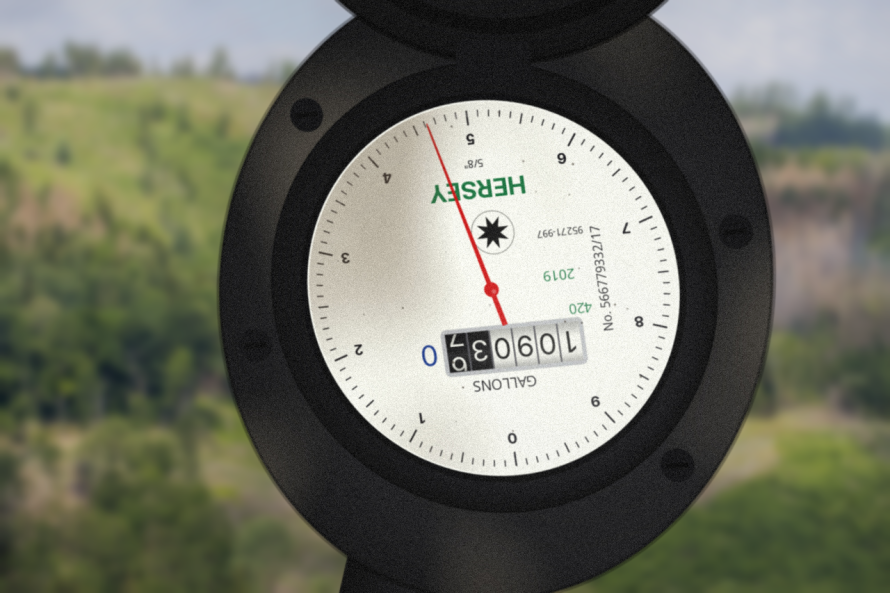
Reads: 1090364.6 gal
